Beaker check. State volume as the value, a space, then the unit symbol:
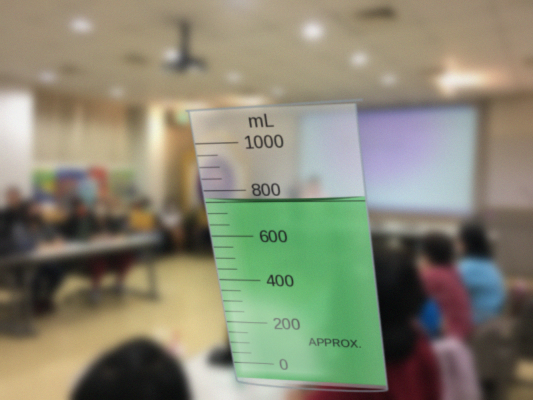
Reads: 750 mL
